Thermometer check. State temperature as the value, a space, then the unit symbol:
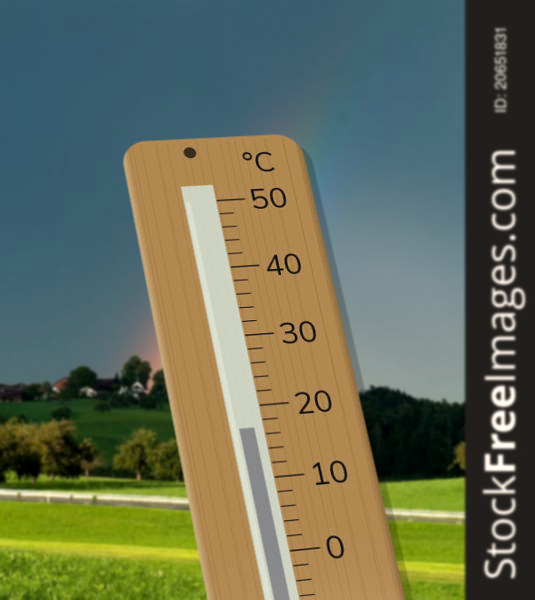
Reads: 17 °C
